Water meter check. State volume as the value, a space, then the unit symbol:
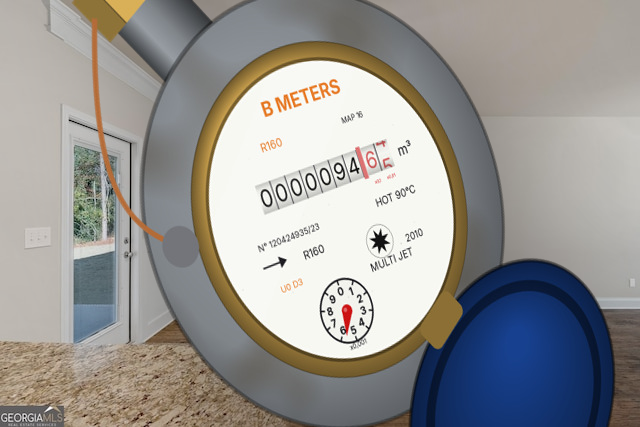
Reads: 94.645 m³
